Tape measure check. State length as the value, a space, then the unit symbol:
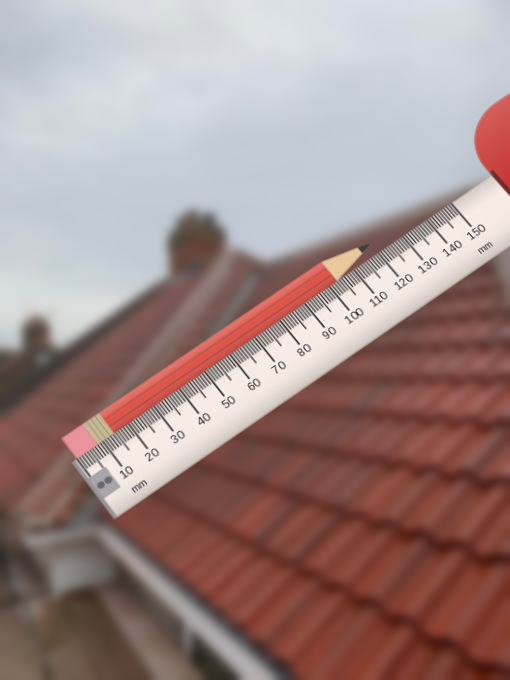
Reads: 120 mm
